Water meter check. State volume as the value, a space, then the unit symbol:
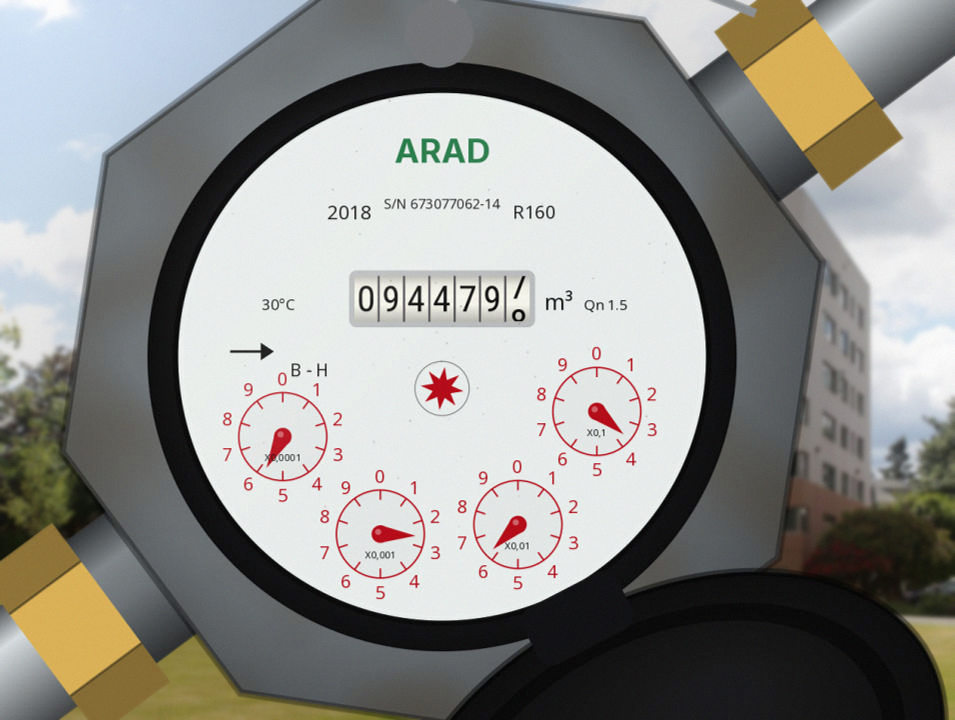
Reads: 944797.3625 m³
